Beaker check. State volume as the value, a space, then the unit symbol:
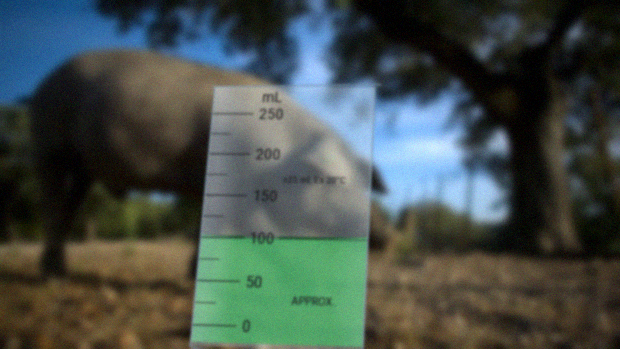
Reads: 100 mL
